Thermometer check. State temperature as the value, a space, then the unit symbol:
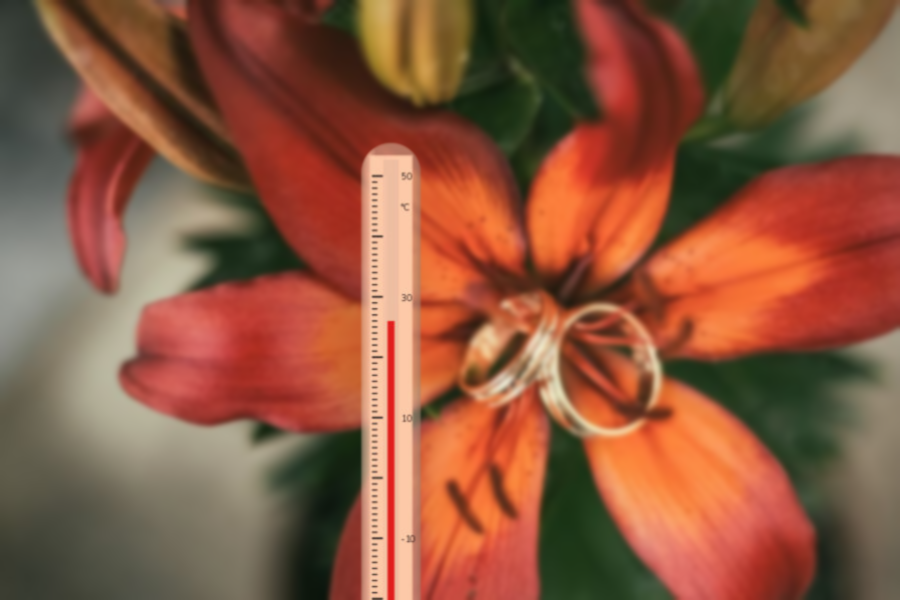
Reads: 26 °C
